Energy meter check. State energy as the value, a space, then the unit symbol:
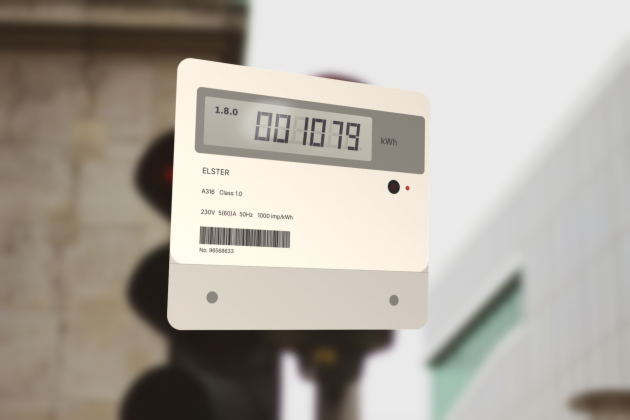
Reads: 1079 kWh
